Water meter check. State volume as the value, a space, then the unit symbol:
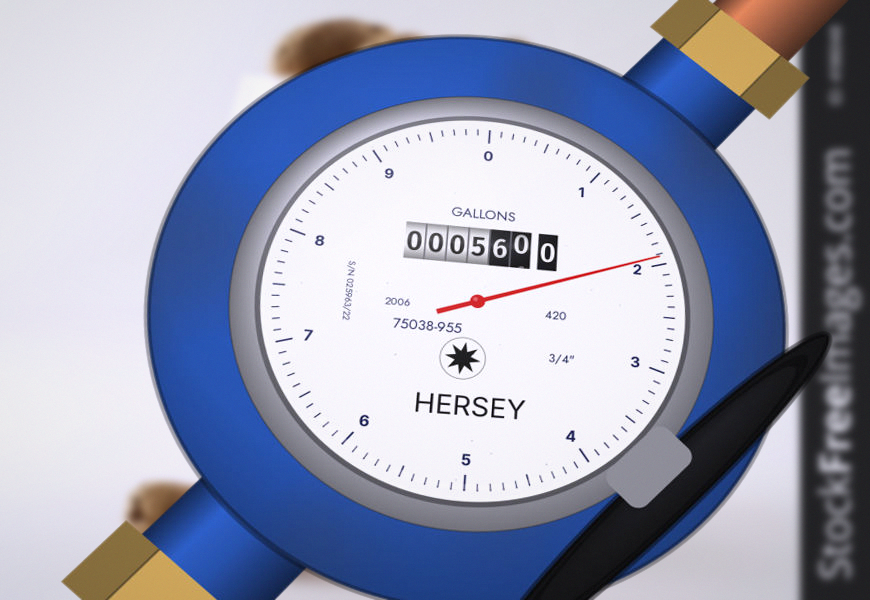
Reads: 5601.9 gal
